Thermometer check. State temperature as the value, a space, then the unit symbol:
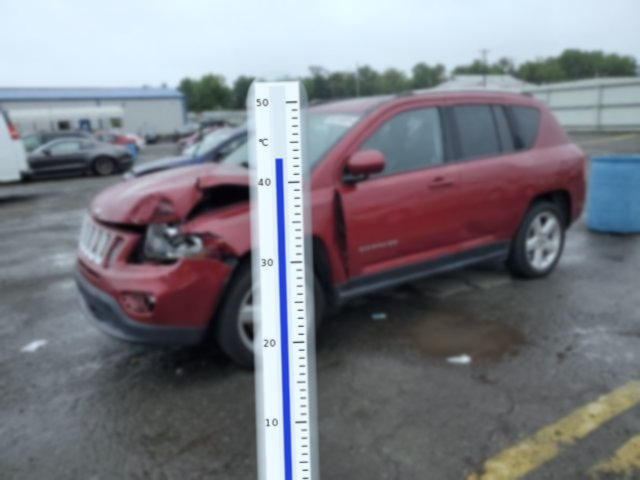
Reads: 43 °C
